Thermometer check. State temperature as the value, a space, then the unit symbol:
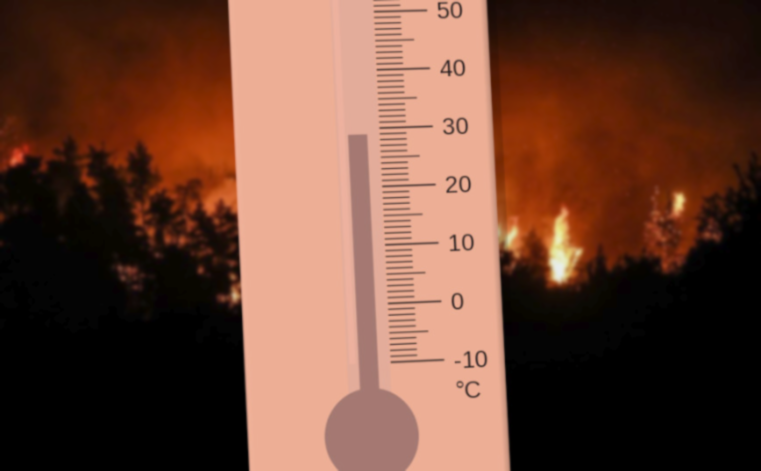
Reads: 29 °C
